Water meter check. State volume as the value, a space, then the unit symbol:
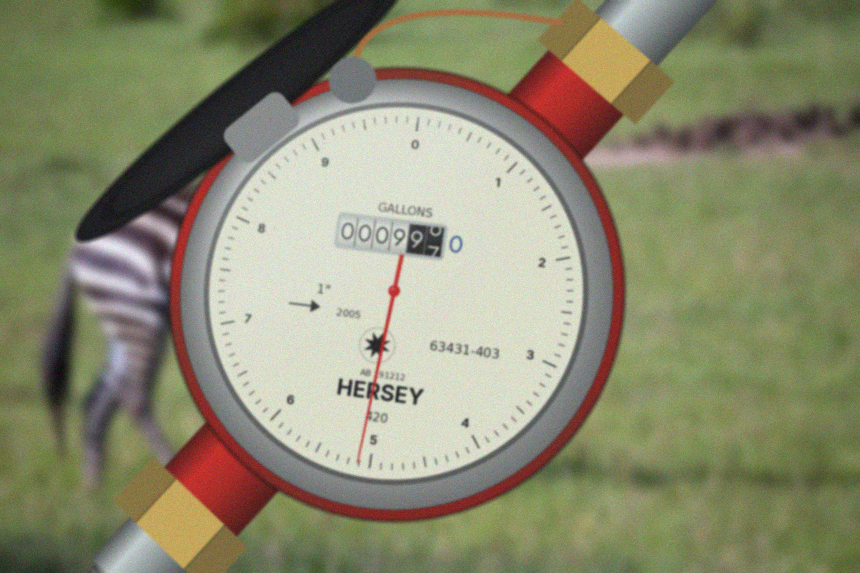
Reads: 9965.1 gal
